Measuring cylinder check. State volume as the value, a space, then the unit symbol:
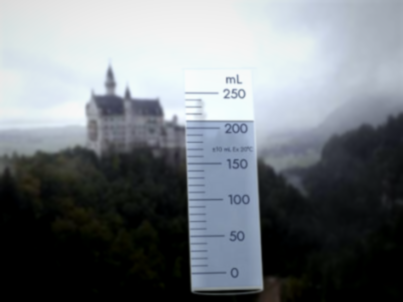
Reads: 210 mL
